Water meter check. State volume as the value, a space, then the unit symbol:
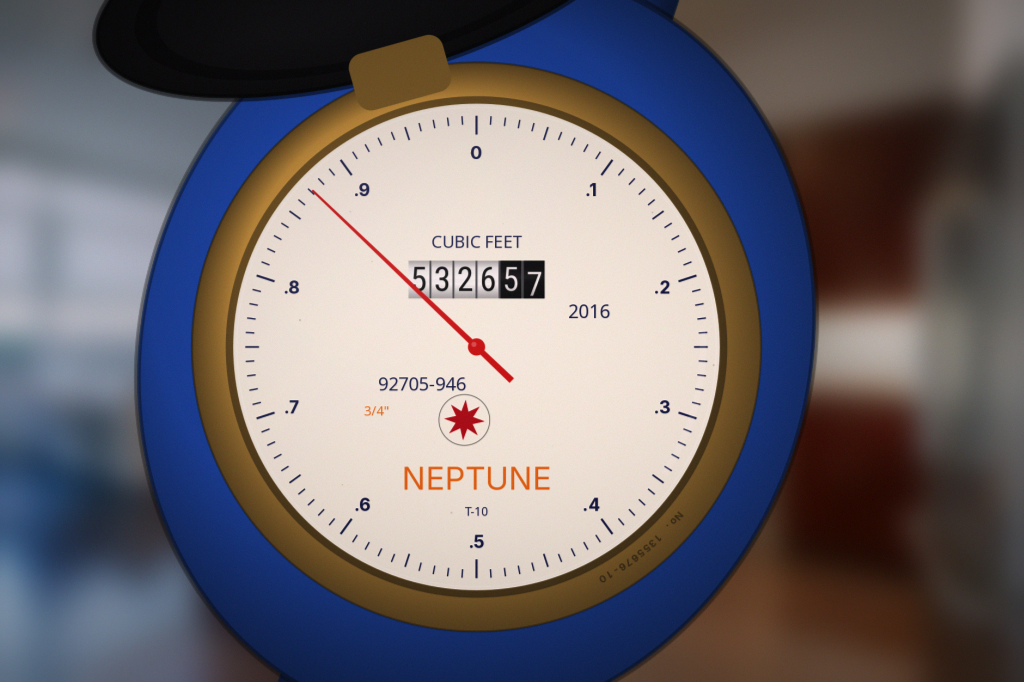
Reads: 532656.87 ft³
